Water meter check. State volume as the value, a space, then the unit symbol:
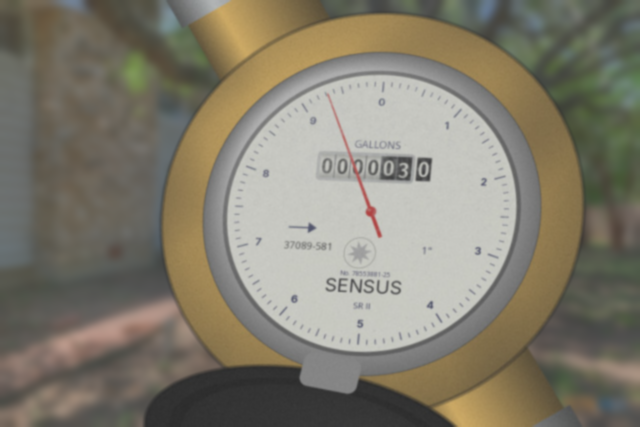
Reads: 29.3 gal
